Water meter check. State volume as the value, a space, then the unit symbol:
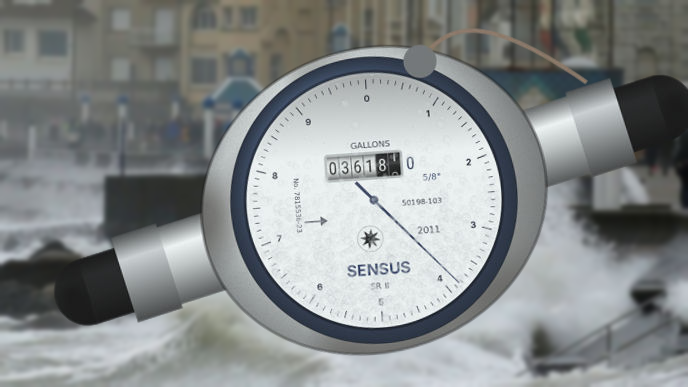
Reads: 361813.8 gal
